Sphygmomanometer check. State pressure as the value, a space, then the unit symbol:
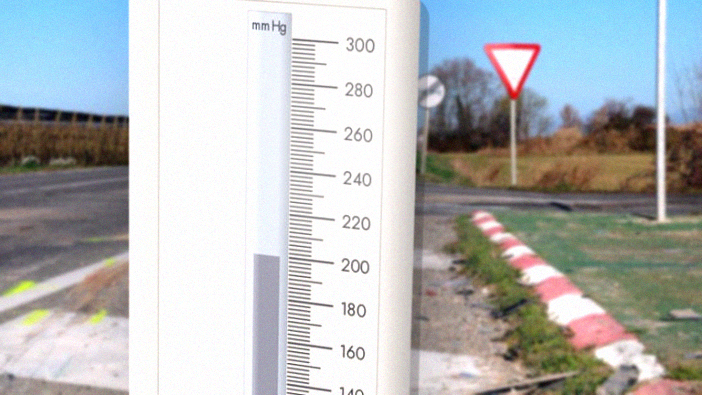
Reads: 200 mmHg
